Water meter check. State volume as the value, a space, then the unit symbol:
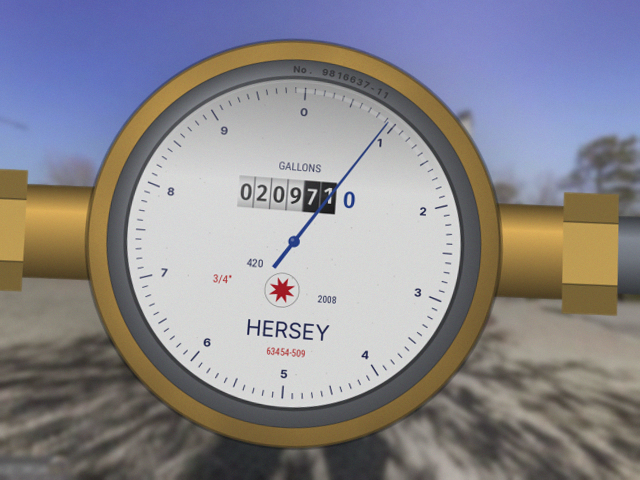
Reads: 209710.9 gal
